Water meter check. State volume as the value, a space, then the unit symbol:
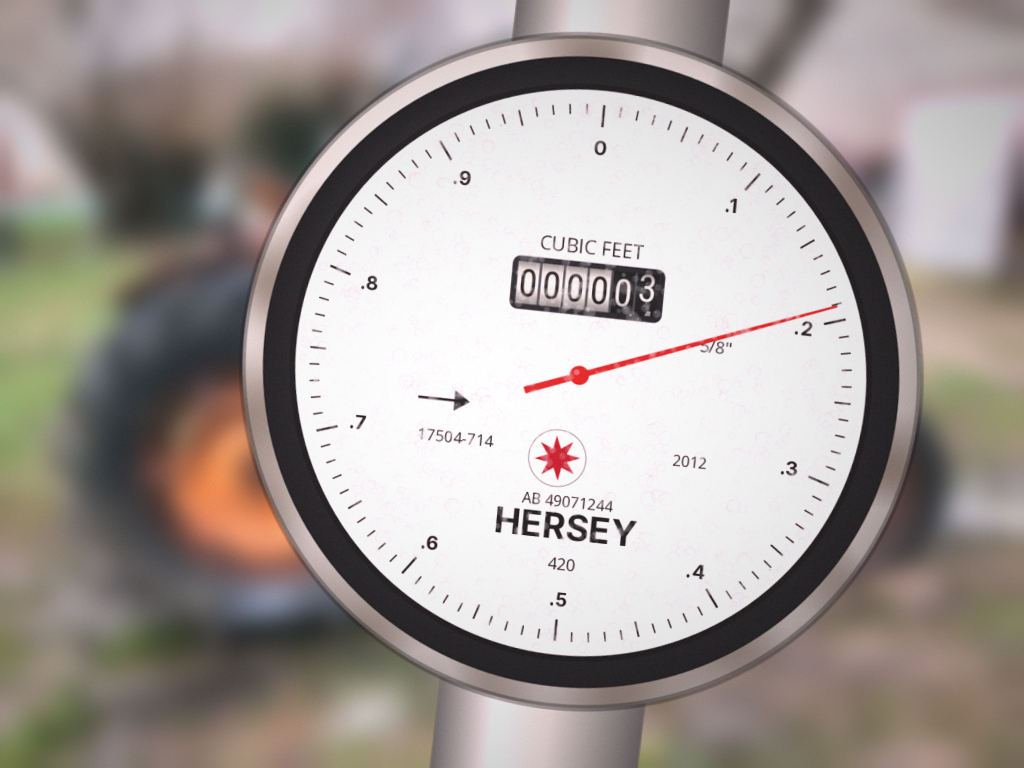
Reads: 3.19 ft³
